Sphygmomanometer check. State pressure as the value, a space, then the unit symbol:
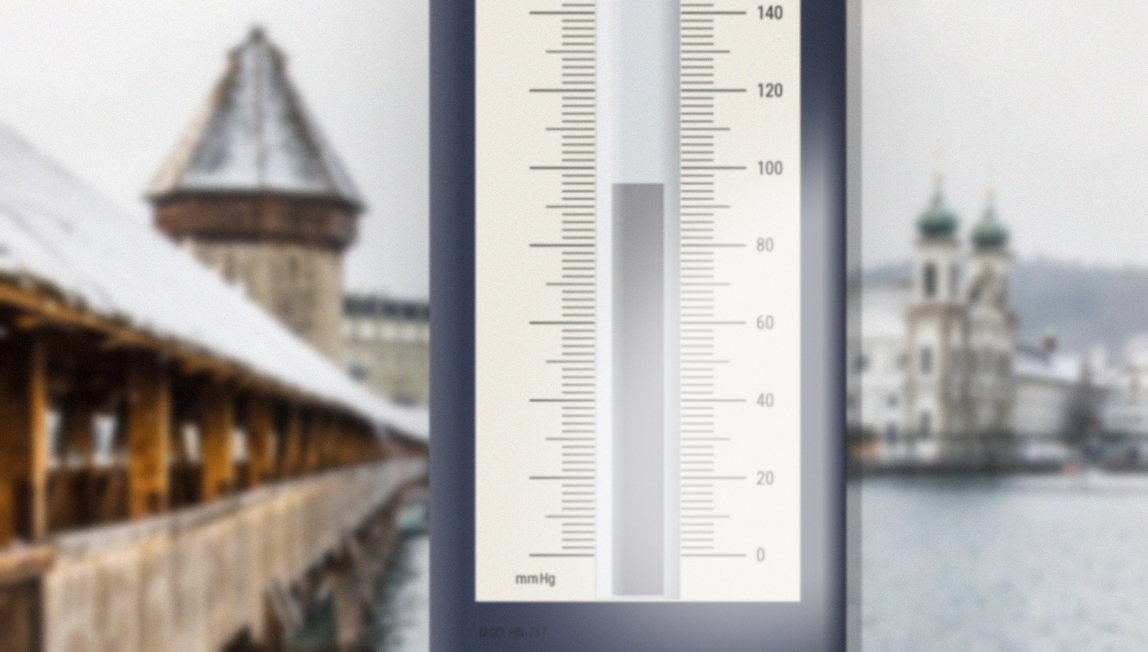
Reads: 96 mmHg
